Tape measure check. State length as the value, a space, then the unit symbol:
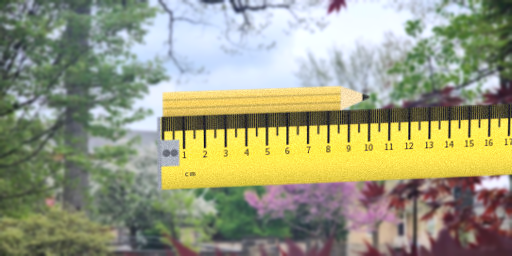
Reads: 10 cm
